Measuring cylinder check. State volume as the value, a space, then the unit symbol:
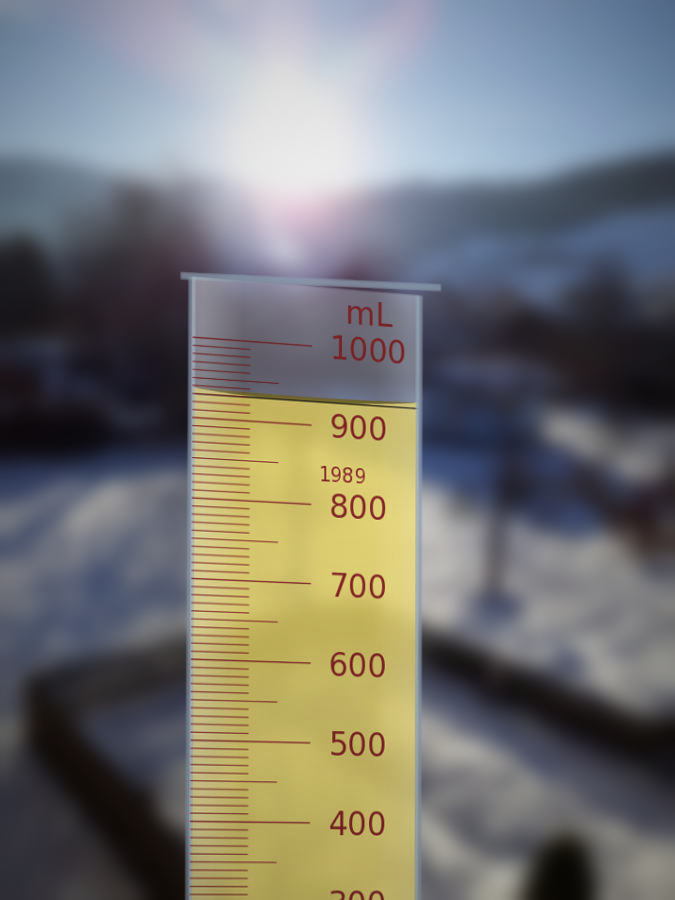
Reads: 930 mL
